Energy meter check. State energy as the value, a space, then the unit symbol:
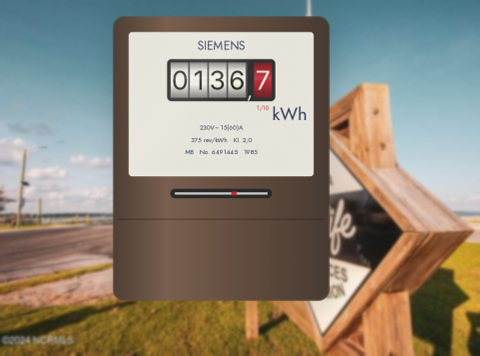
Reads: 136.7 kWh
